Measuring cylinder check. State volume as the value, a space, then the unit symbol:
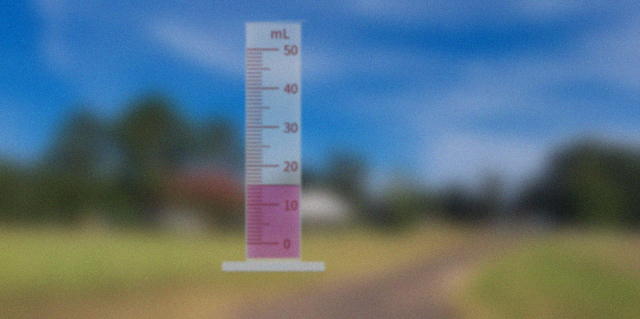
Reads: 15 mL
